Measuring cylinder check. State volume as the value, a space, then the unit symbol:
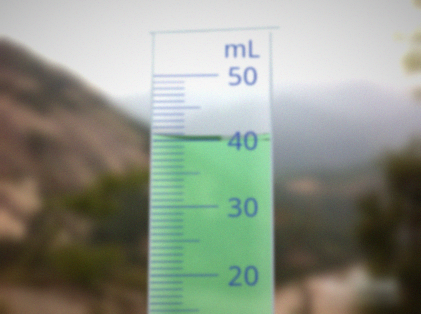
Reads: 40 mL
